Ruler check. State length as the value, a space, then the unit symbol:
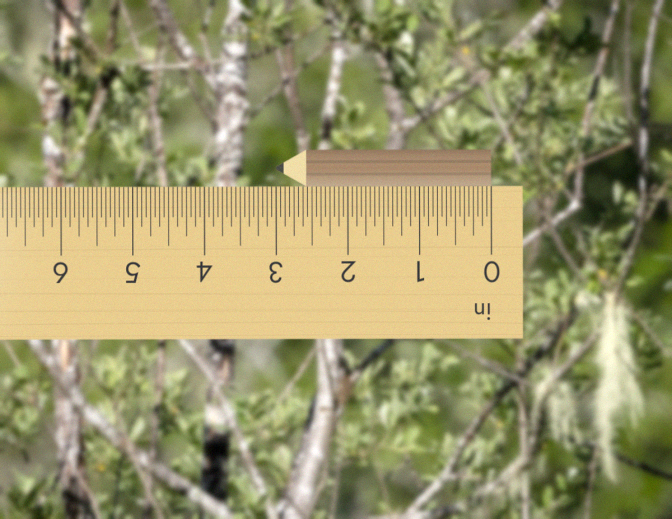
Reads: 3 in
